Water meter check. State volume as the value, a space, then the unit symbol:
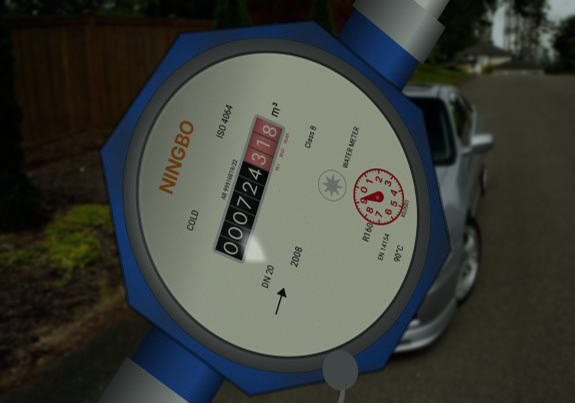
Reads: 724.3179 m³
